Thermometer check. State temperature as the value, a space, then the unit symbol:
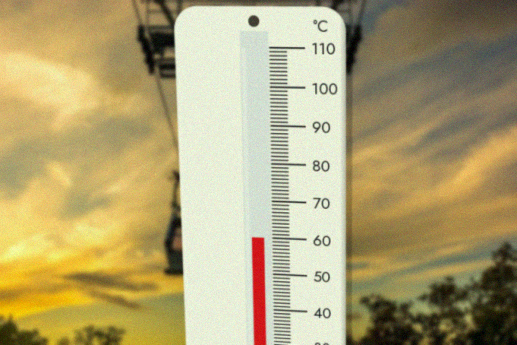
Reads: 60 °C
